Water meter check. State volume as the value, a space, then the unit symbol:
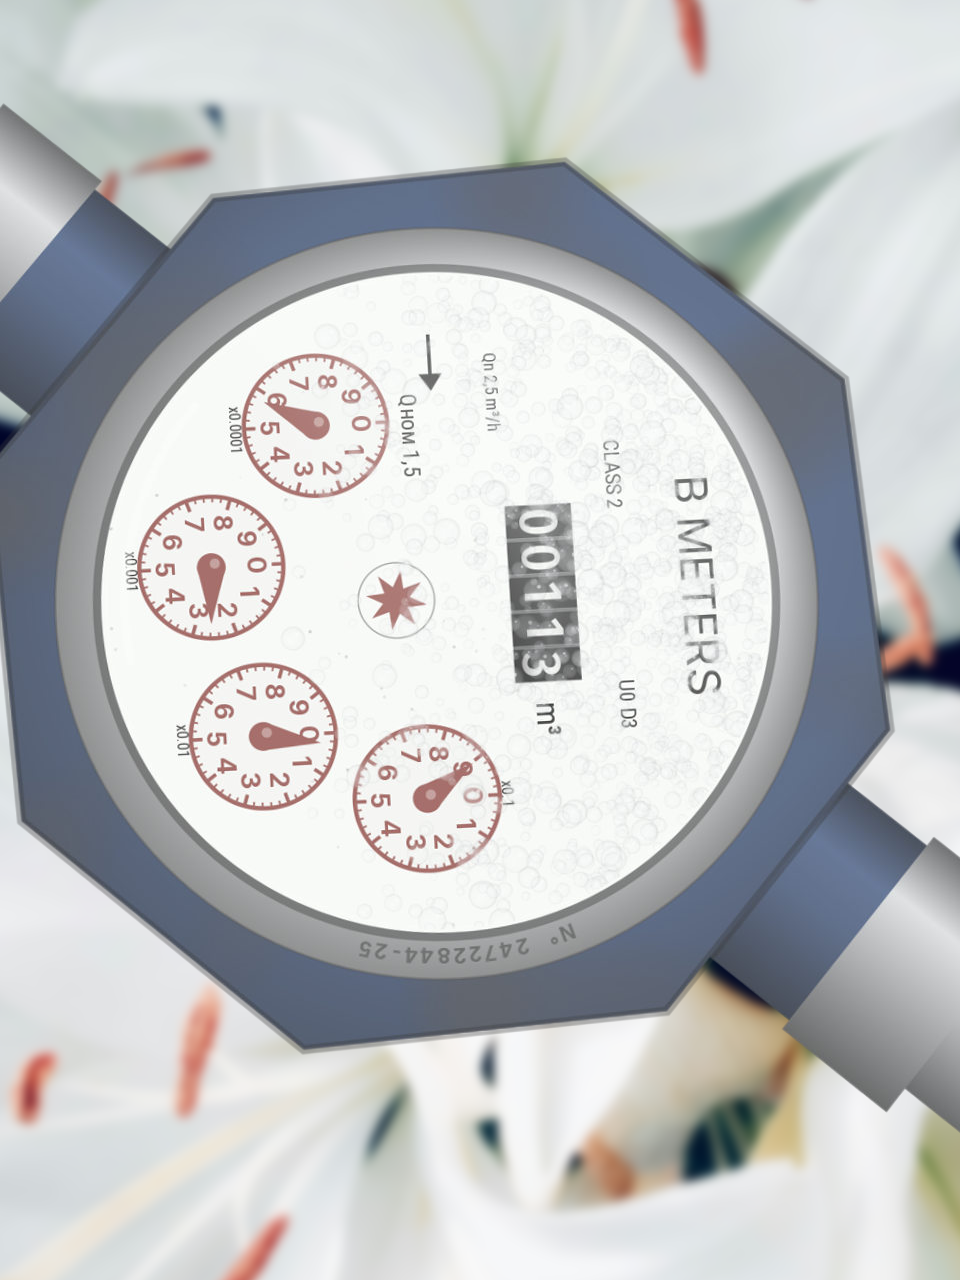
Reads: 112.9025 m³
